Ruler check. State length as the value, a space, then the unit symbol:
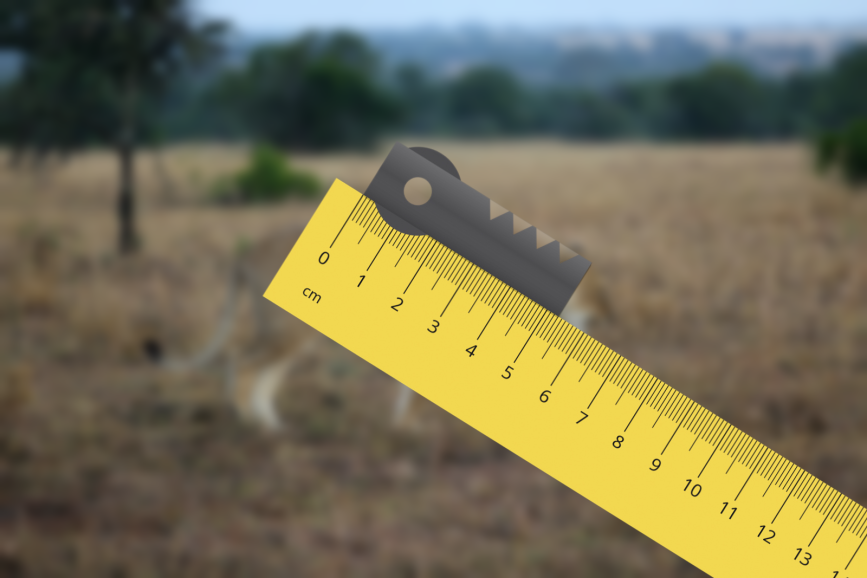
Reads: 5.3 cm
